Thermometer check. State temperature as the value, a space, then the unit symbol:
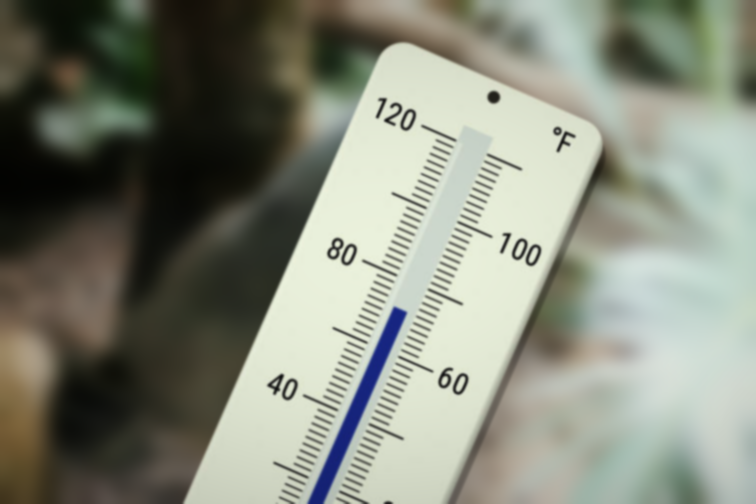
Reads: 72 °F
